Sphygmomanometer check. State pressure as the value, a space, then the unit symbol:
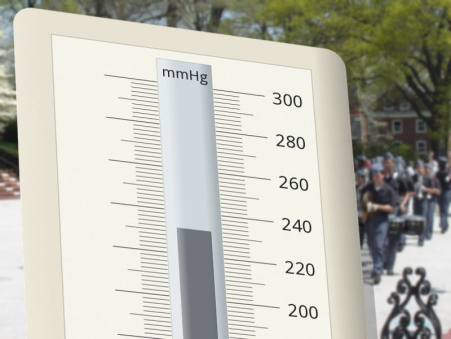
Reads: 232 mmHg
